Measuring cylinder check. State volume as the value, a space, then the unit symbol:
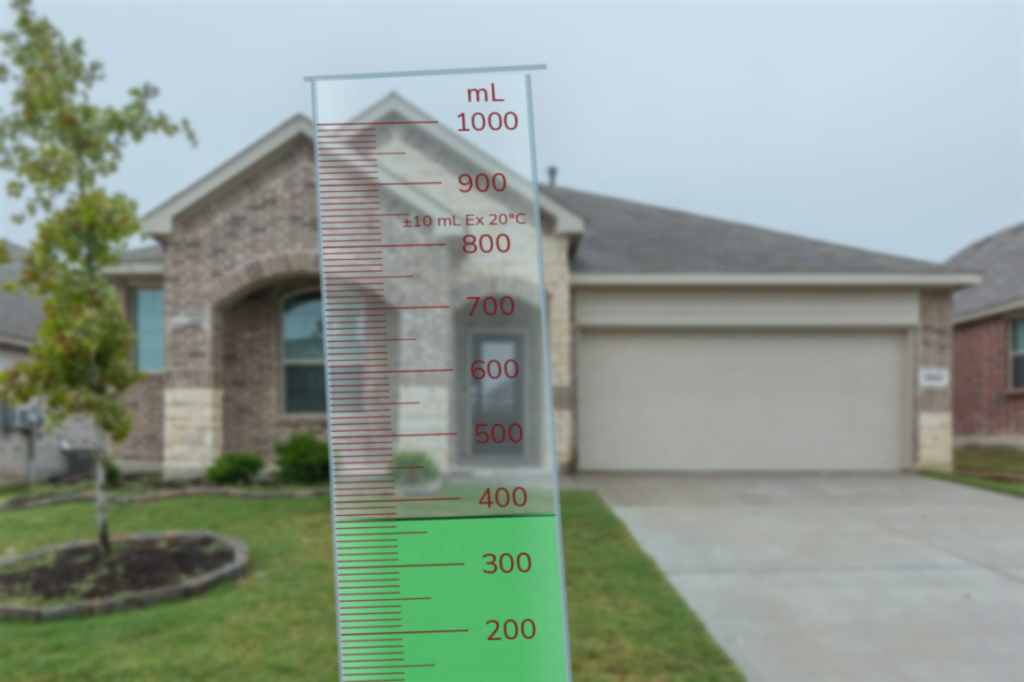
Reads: 370 mL
